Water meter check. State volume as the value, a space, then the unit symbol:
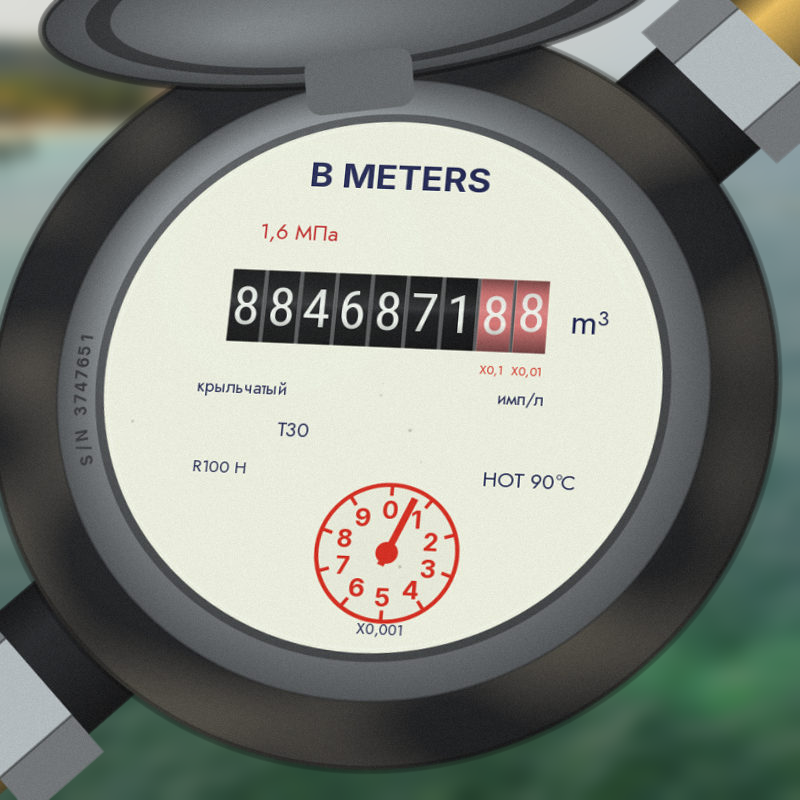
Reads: 8846871.880 m³
